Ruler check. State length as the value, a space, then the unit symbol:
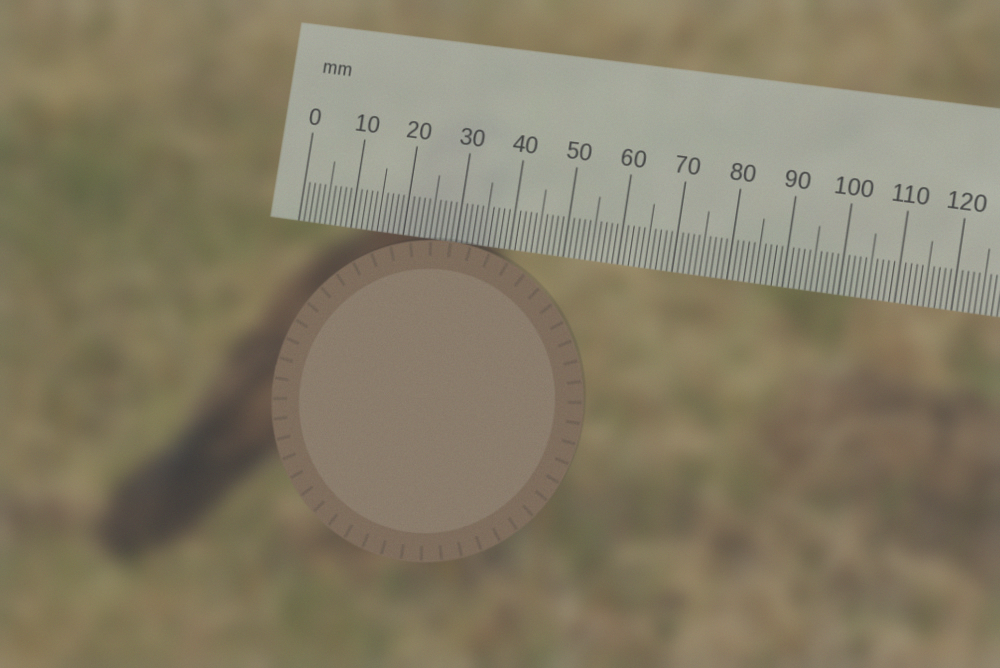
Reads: 58 mm
